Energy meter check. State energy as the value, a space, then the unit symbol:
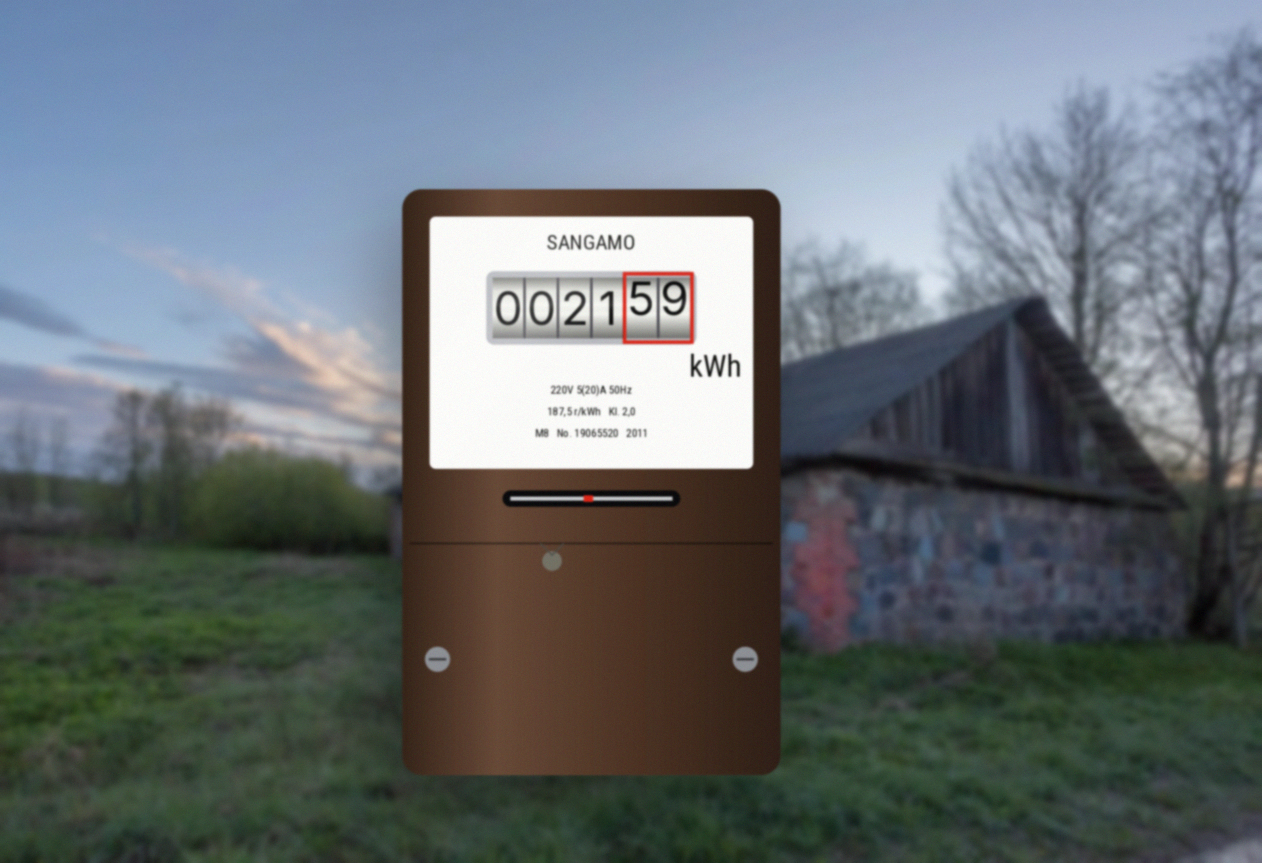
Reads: 21.59 kWh
